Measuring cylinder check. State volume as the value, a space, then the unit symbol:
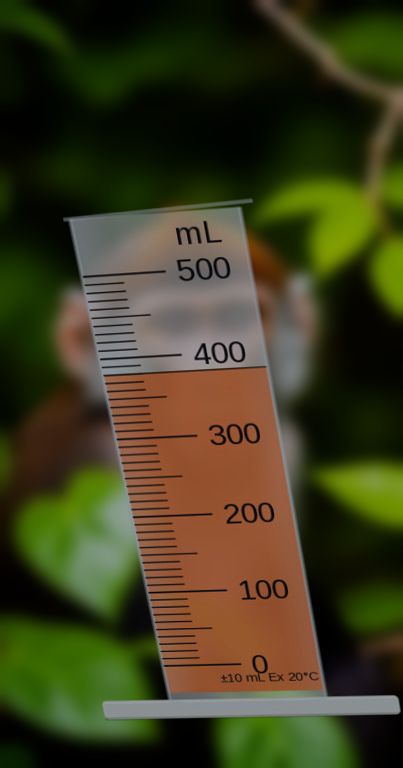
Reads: 380 mL
